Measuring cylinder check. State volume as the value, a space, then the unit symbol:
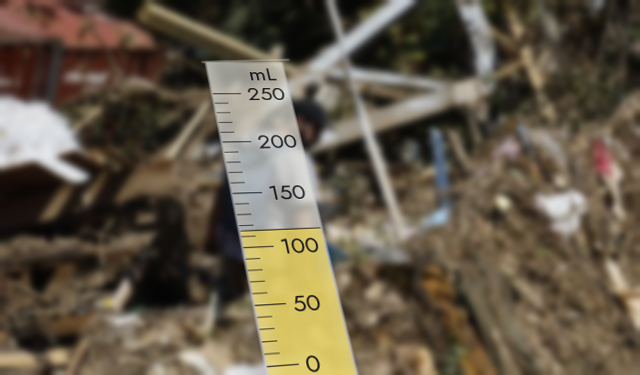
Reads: 115 mL
